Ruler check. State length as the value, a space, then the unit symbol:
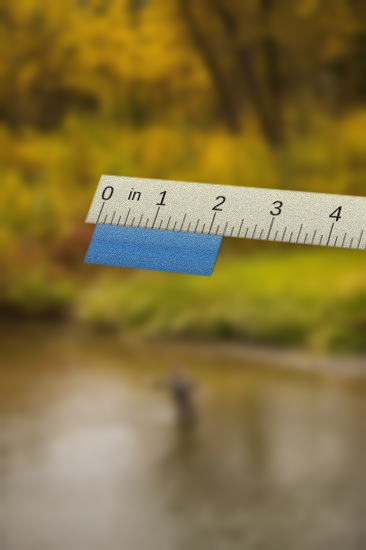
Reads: 2.25 in
